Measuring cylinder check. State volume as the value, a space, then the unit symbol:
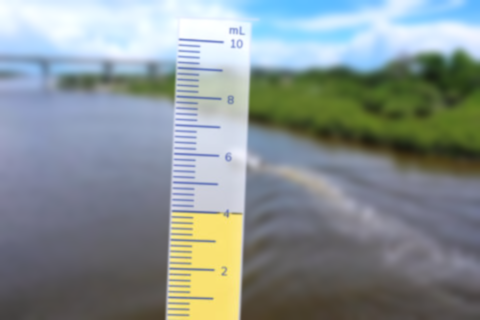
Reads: 4 mL
